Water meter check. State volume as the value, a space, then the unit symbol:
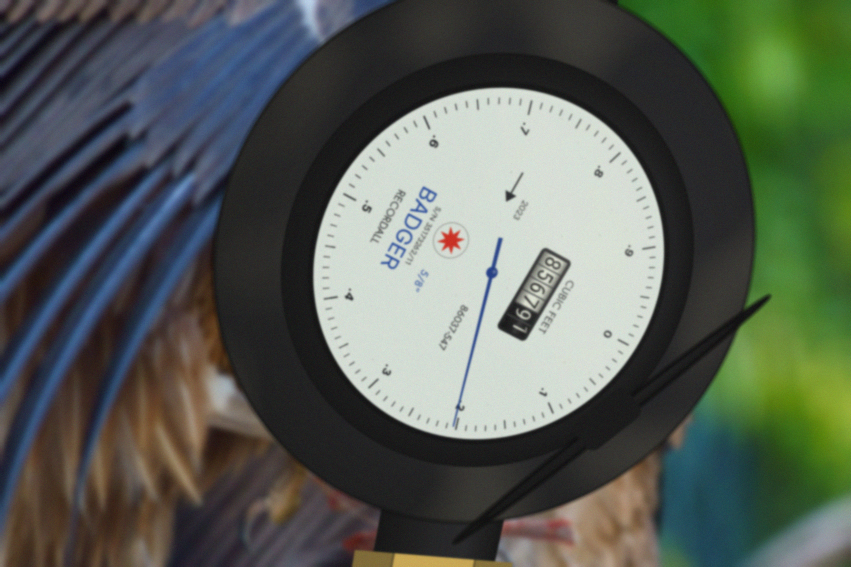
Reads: 856791.20 ft³
